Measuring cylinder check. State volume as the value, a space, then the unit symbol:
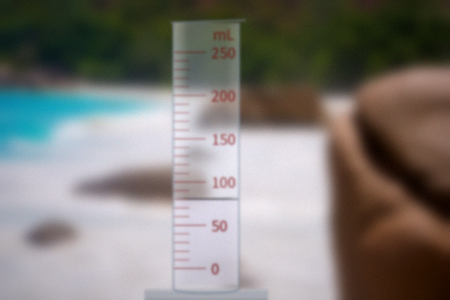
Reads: 80 mL
